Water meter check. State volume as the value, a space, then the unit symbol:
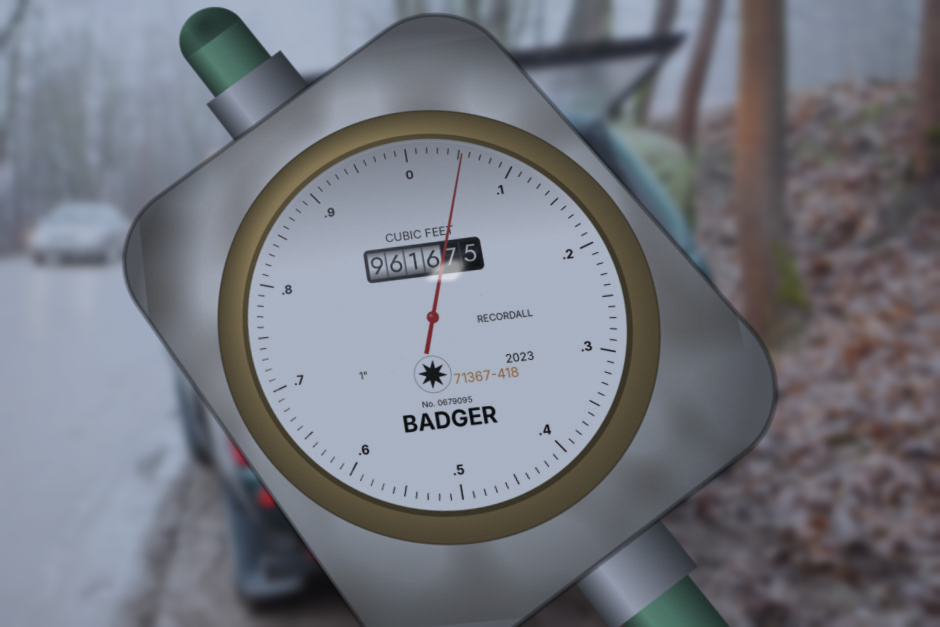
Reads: 961675.05 ft³
